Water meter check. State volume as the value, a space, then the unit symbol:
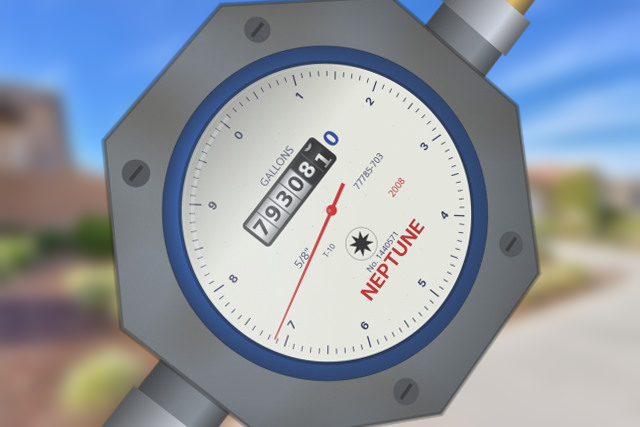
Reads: 7930807.1 gal
